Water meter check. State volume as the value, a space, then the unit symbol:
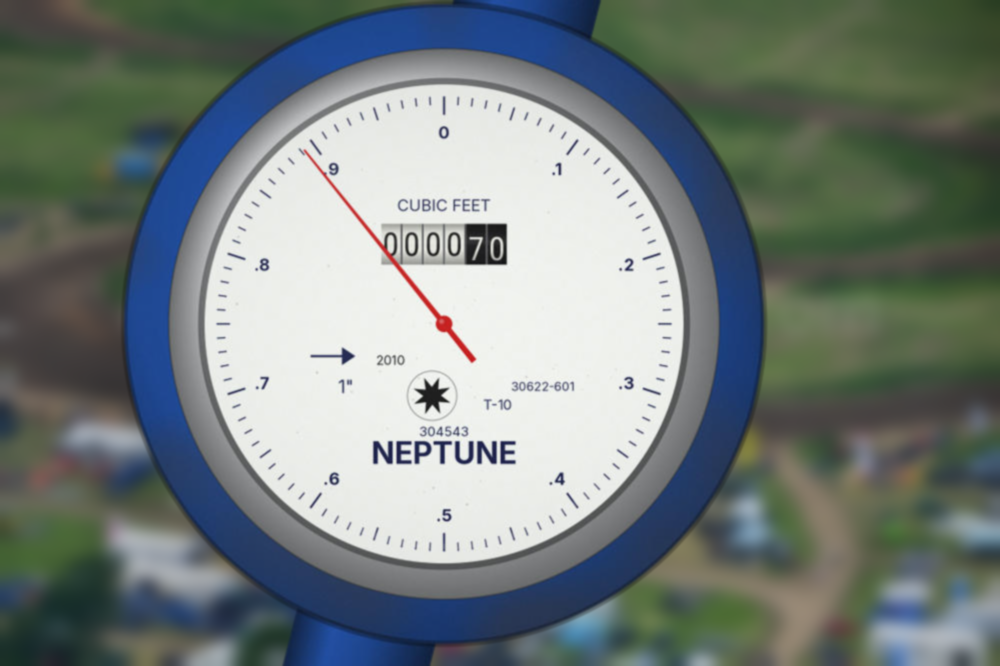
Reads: 69.89 ft³
